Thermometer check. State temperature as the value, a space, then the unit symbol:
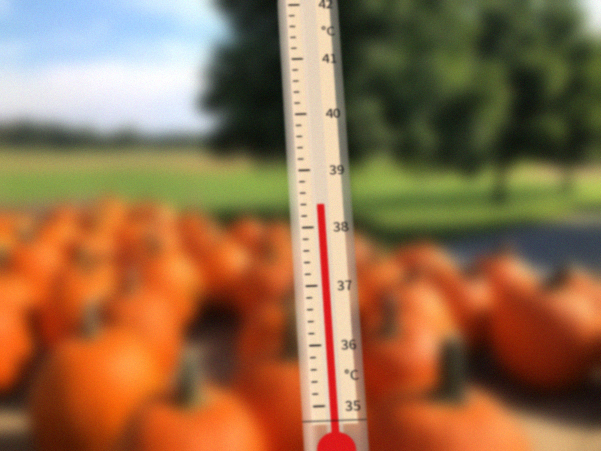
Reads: 38.4 °C
